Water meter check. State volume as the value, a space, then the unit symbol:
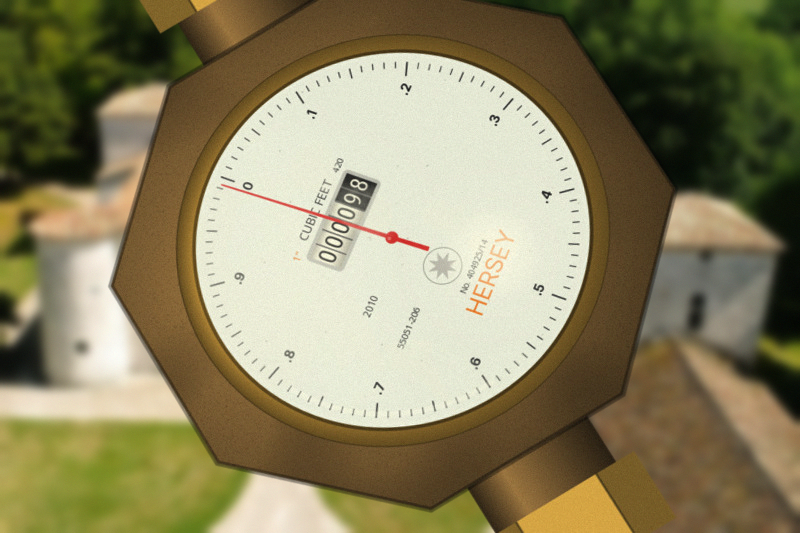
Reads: 97.99 ft³
